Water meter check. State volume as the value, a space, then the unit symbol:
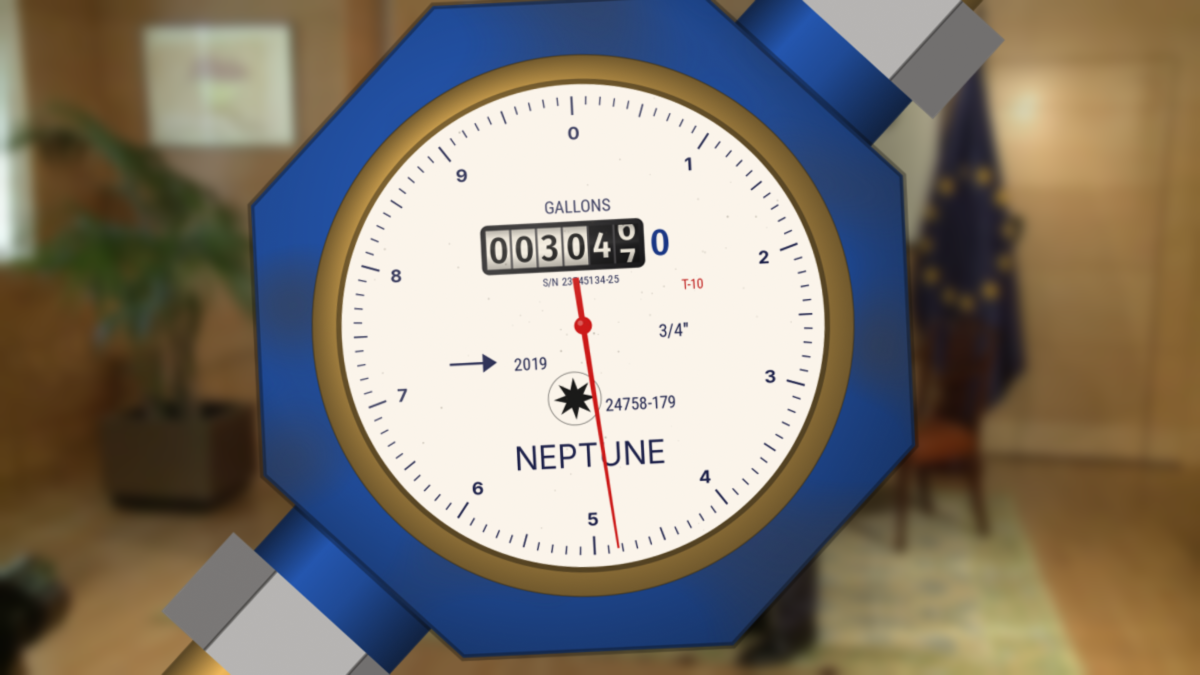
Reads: 30464.8 gal
